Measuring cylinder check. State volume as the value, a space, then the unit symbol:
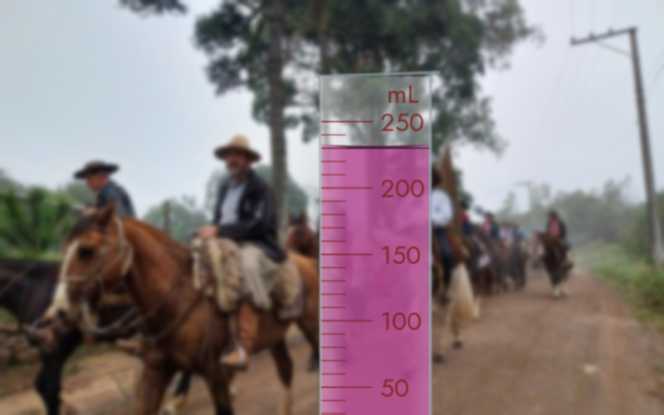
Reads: 230 mL
